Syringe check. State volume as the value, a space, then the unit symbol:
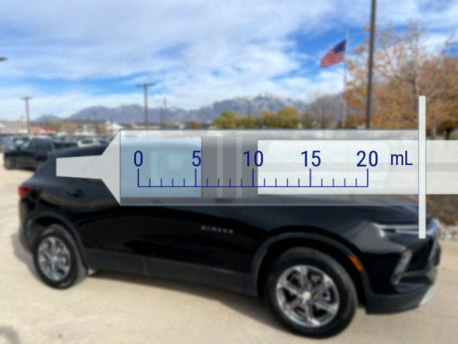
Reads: 5.5 mL
